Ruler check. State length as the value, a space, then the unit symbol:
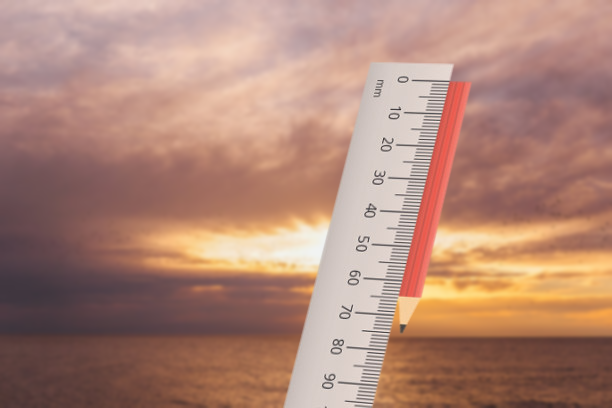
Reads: 75 mm
